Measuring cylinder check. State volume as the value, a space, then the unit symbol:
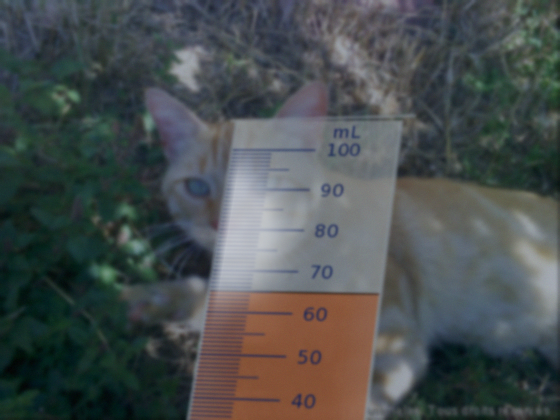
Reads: 65 mL
